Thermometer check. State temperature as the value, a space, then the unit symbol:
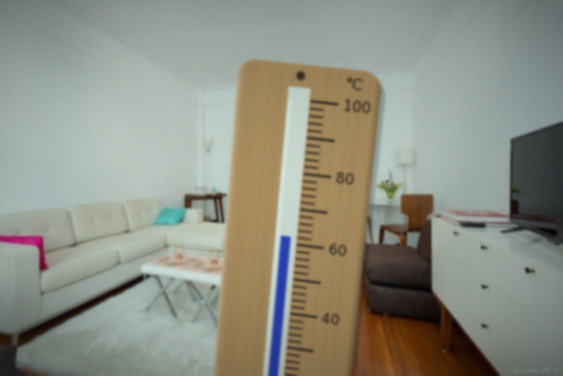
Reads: 62 °C
